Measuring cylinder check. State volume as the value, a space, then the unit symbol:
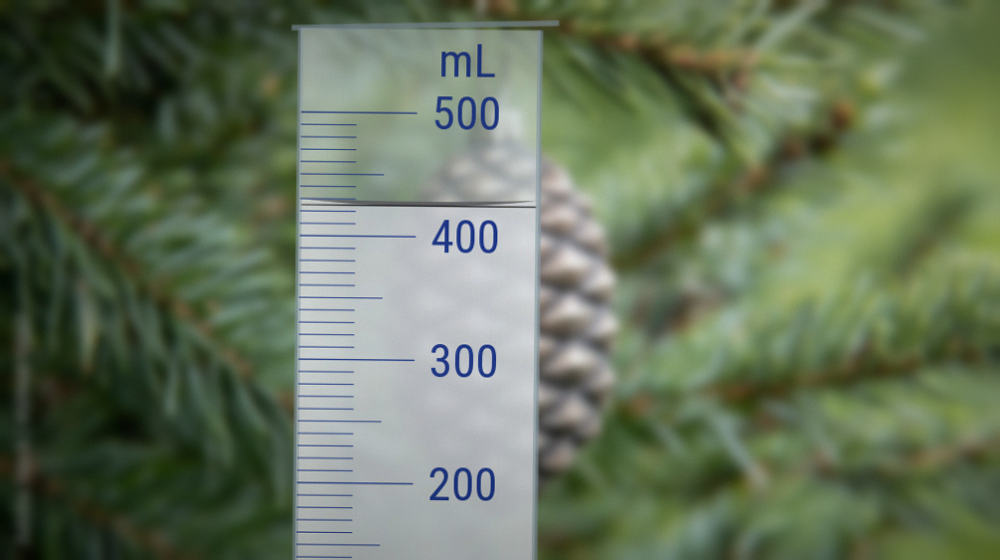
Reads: 425 mL
